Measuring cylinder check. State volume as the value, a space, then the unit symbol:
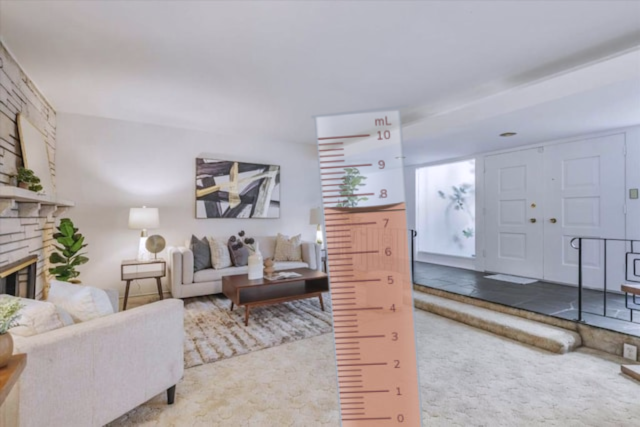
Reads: 7.4 mL
